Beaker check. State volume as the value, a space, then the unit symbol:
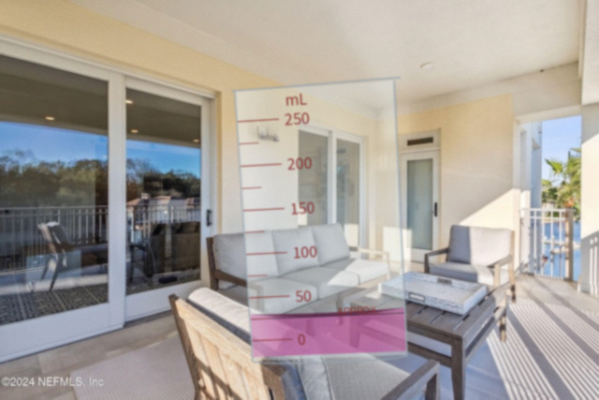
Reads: 25 mL
